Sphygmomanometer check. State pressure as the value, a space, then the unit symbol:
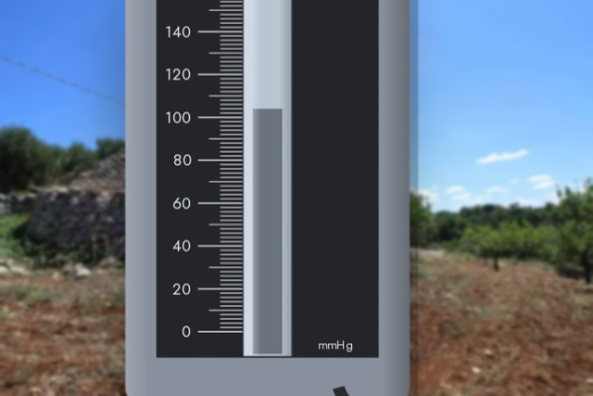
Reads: 104 mmHg
